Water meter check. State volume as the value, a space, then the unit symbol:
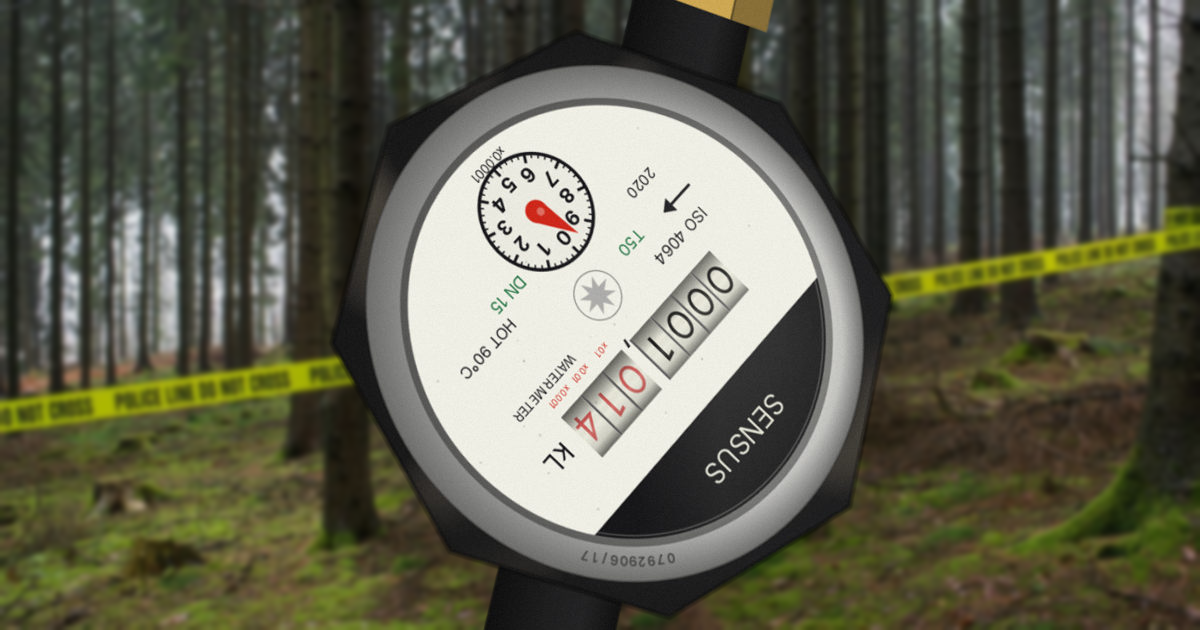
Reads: 1.0139 kL
